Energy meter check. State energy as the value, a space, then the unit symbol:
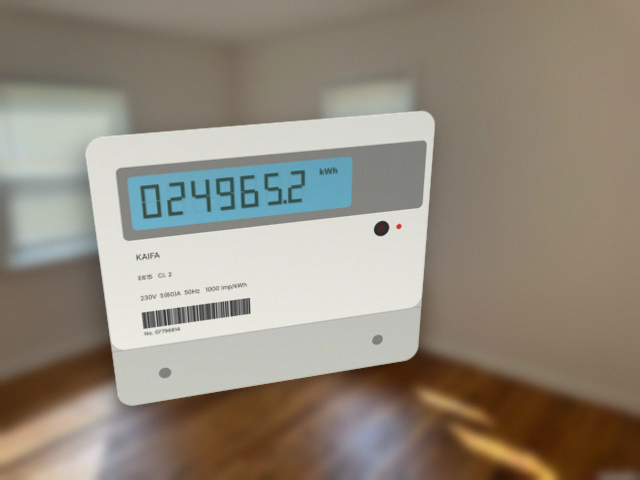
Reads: 24965.2 kWh
